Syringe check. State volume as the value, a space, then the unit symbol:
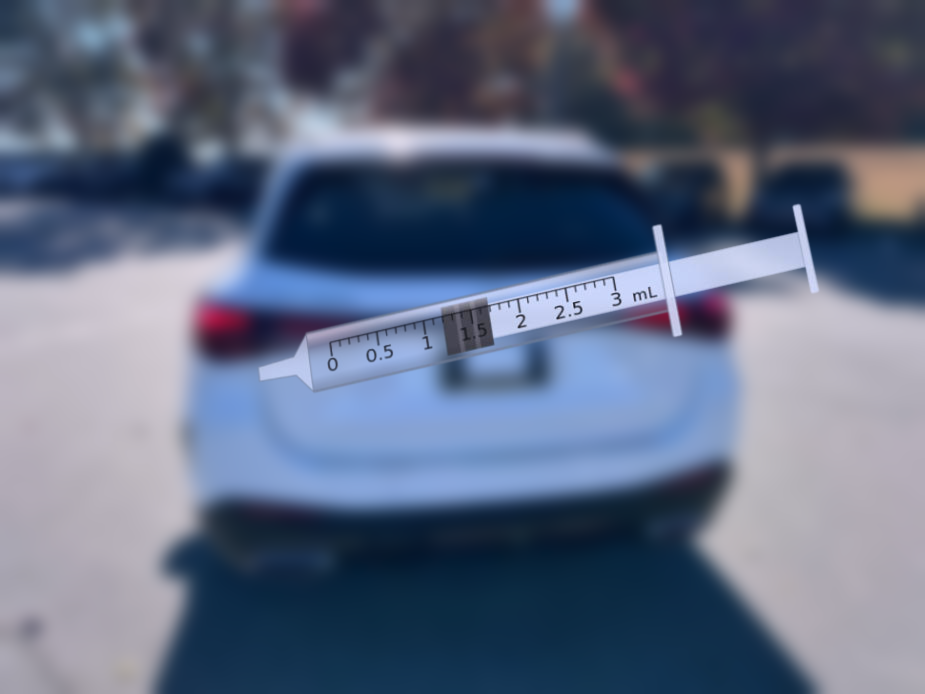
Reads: 1.2 mL
